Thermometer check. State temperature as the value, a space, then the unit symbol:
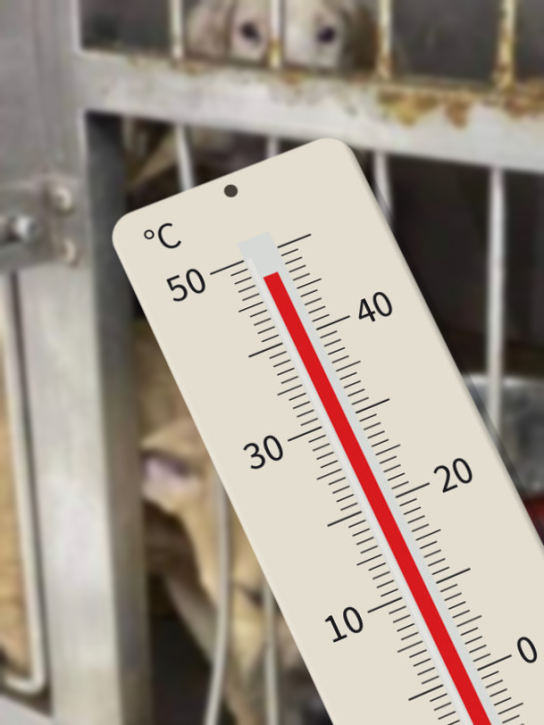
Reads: 47.5 °C
